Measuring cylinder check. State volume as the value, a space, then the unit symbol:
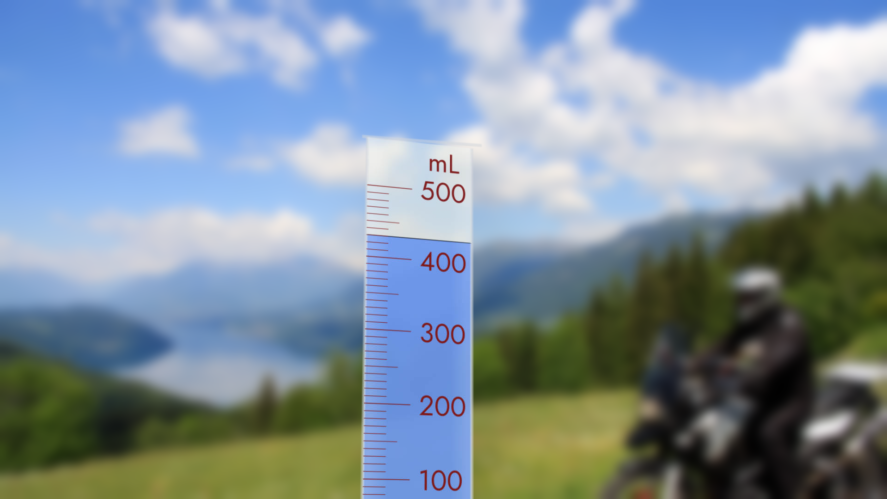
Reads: 430 mL
